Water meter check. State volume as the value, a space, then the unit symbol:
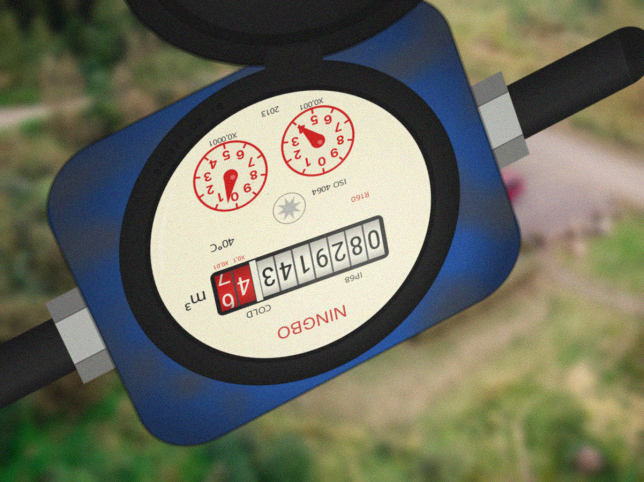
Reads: 829143.4640 m³
